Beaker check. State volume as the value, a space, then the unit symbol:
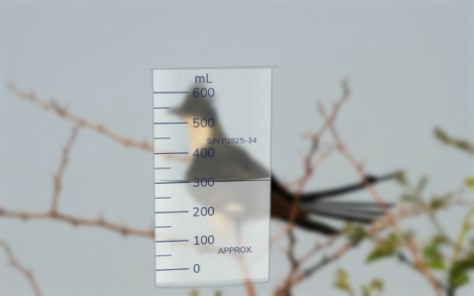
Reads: 300 mL
